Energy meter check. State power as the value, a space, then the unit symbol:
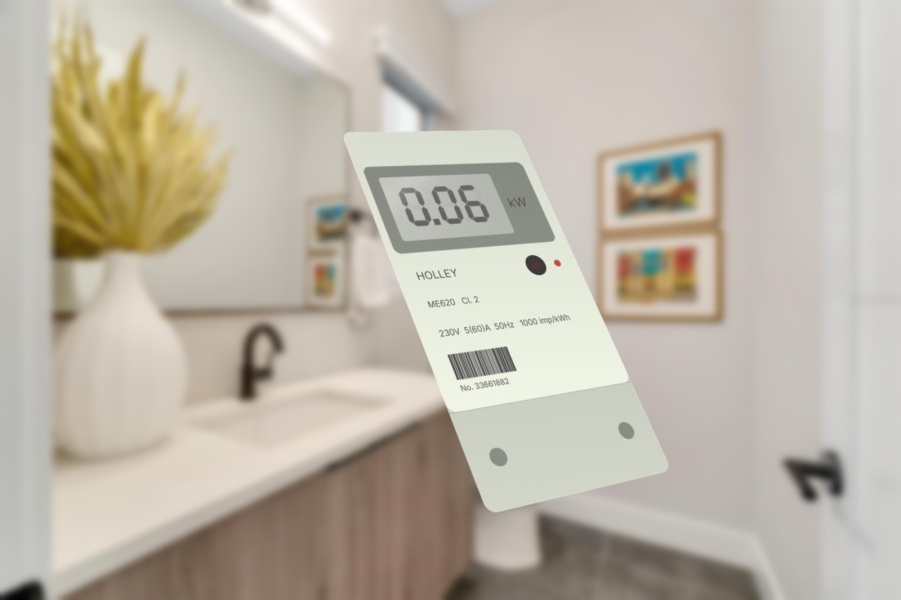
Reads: 0.06 kW
